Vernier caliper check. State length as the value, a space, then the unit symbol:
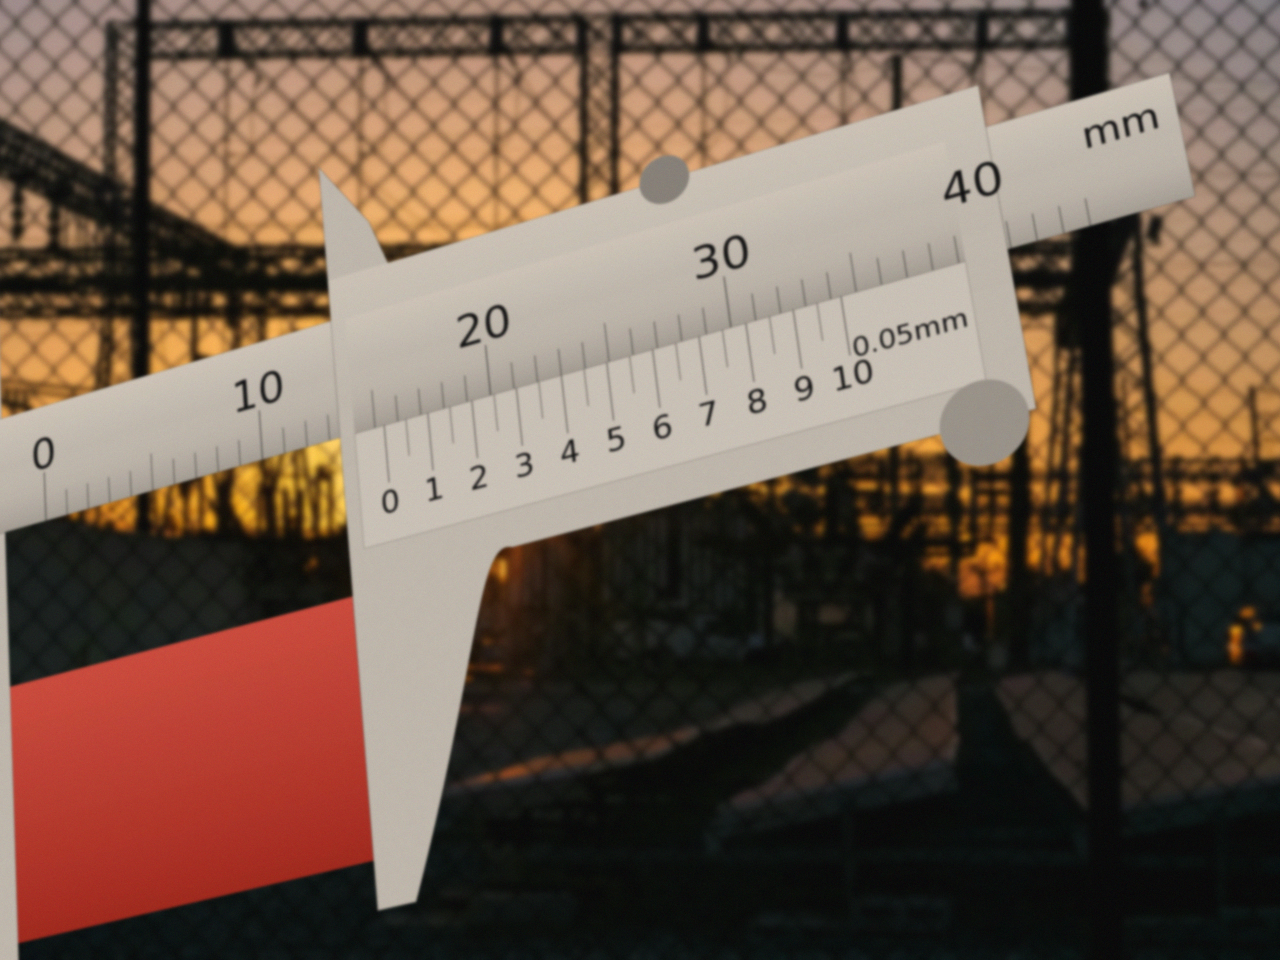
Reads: 15.4 mm
